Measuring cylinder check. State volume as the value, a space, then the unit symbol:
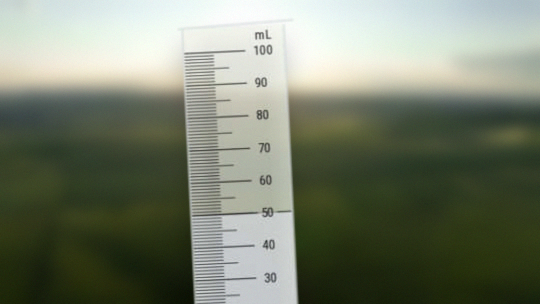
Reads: 50 mL
